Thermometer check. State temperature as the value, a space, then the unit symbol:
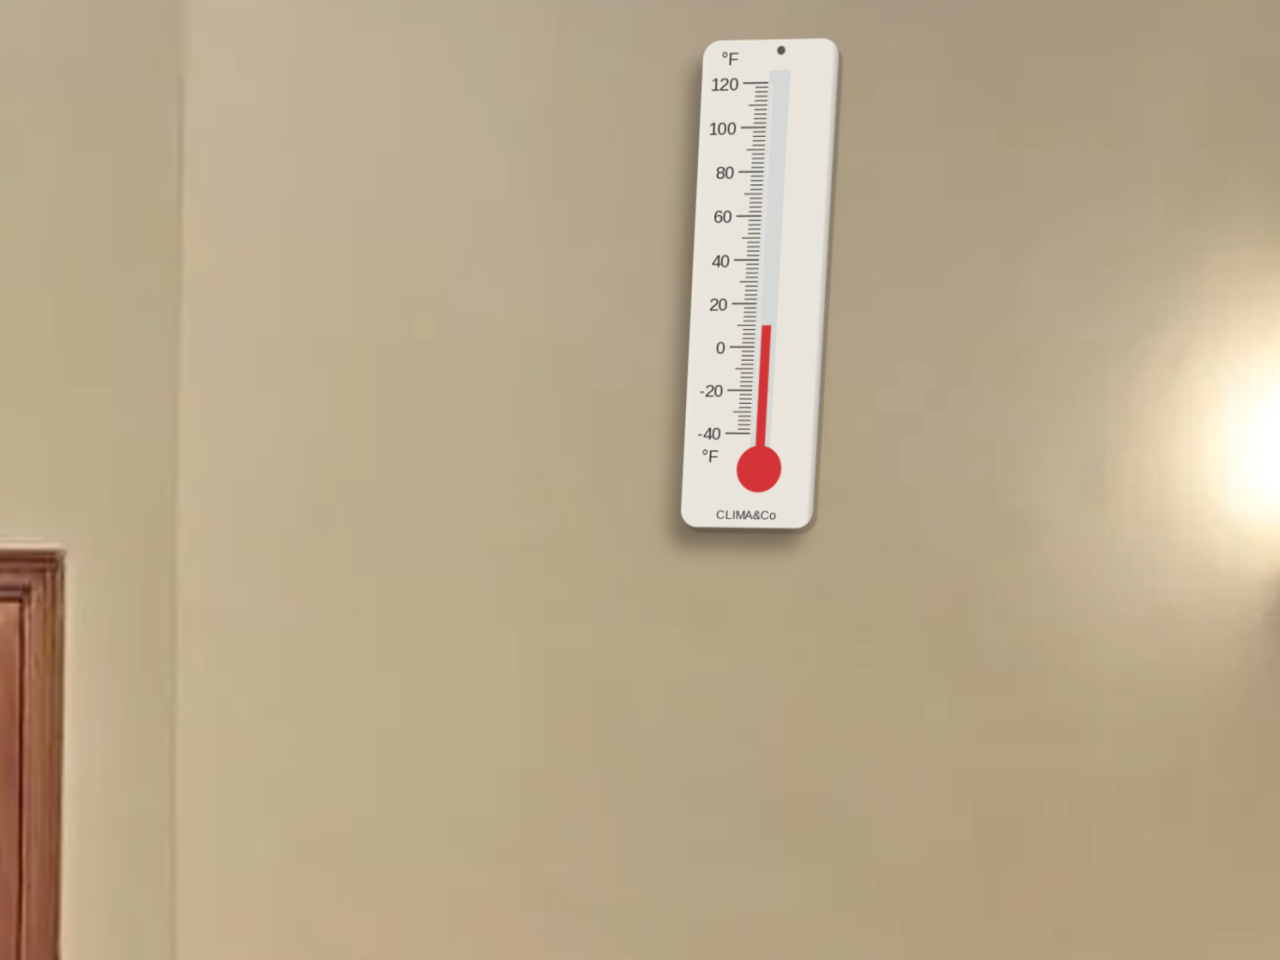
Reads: 10 °F
